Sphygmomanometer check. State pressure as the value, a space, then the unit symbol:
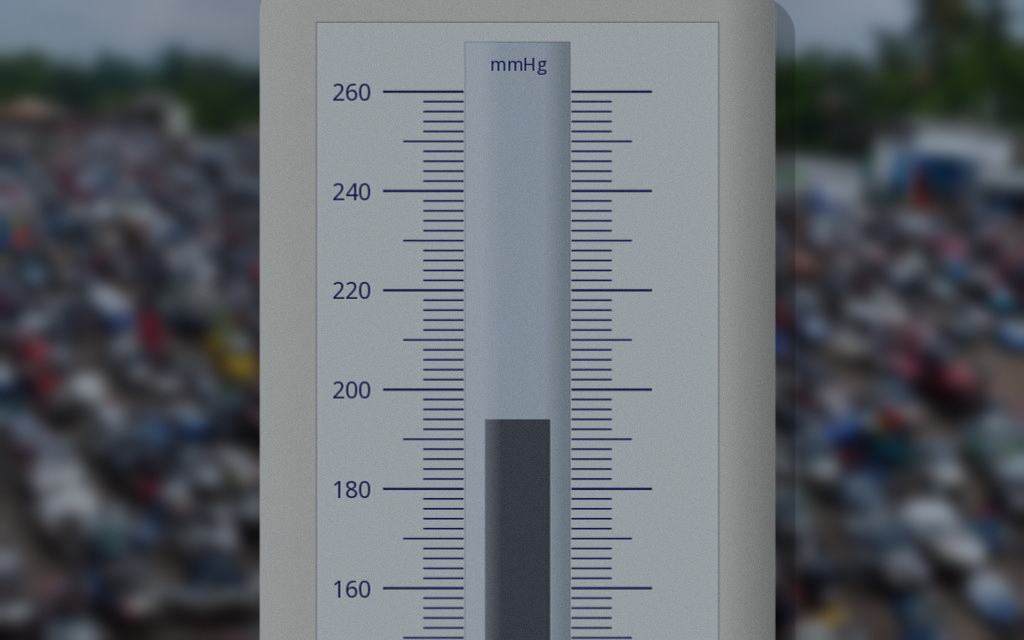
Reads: 194 mmHg
